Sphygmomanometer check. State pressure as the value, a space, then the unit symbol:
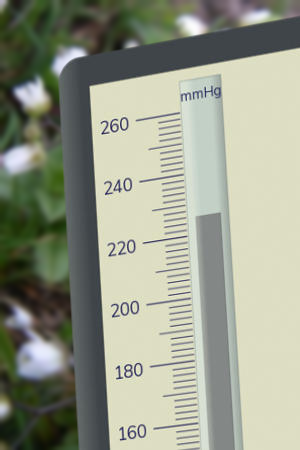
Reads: 226 mmHg
